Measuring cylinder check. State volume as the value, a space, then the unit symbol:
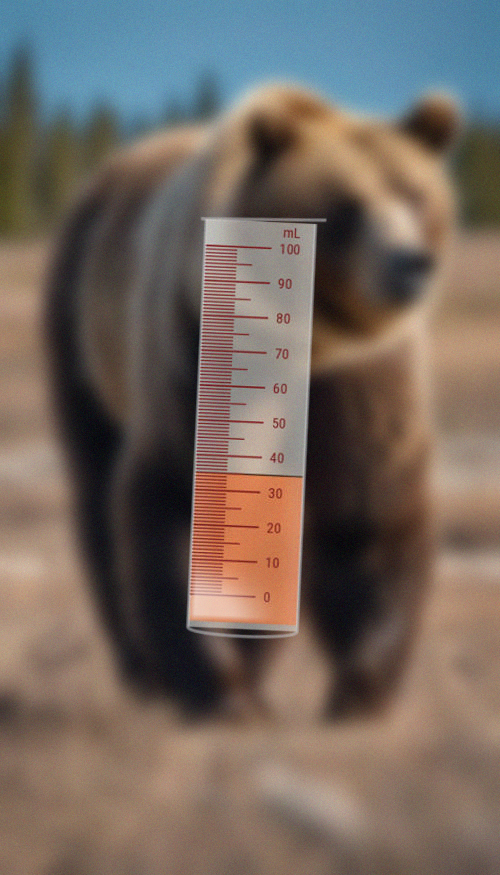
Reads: 35 mL
